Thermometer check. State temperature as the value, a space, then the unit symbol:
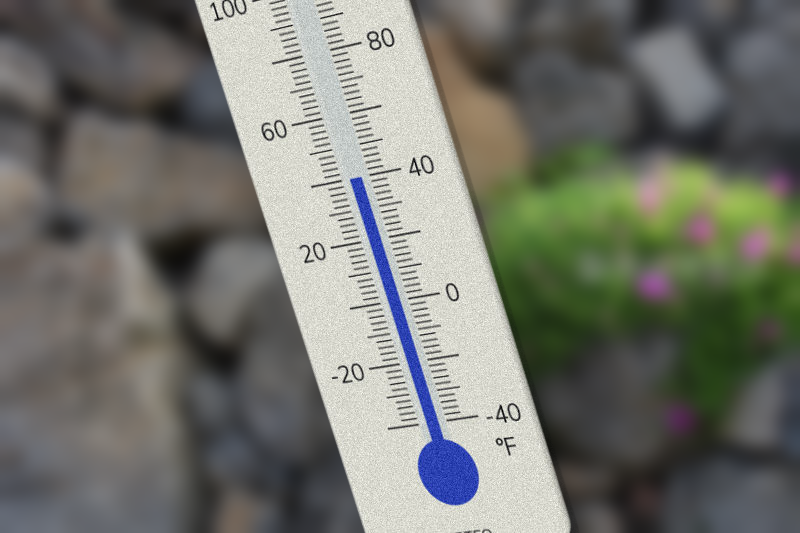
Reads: 40 °F
